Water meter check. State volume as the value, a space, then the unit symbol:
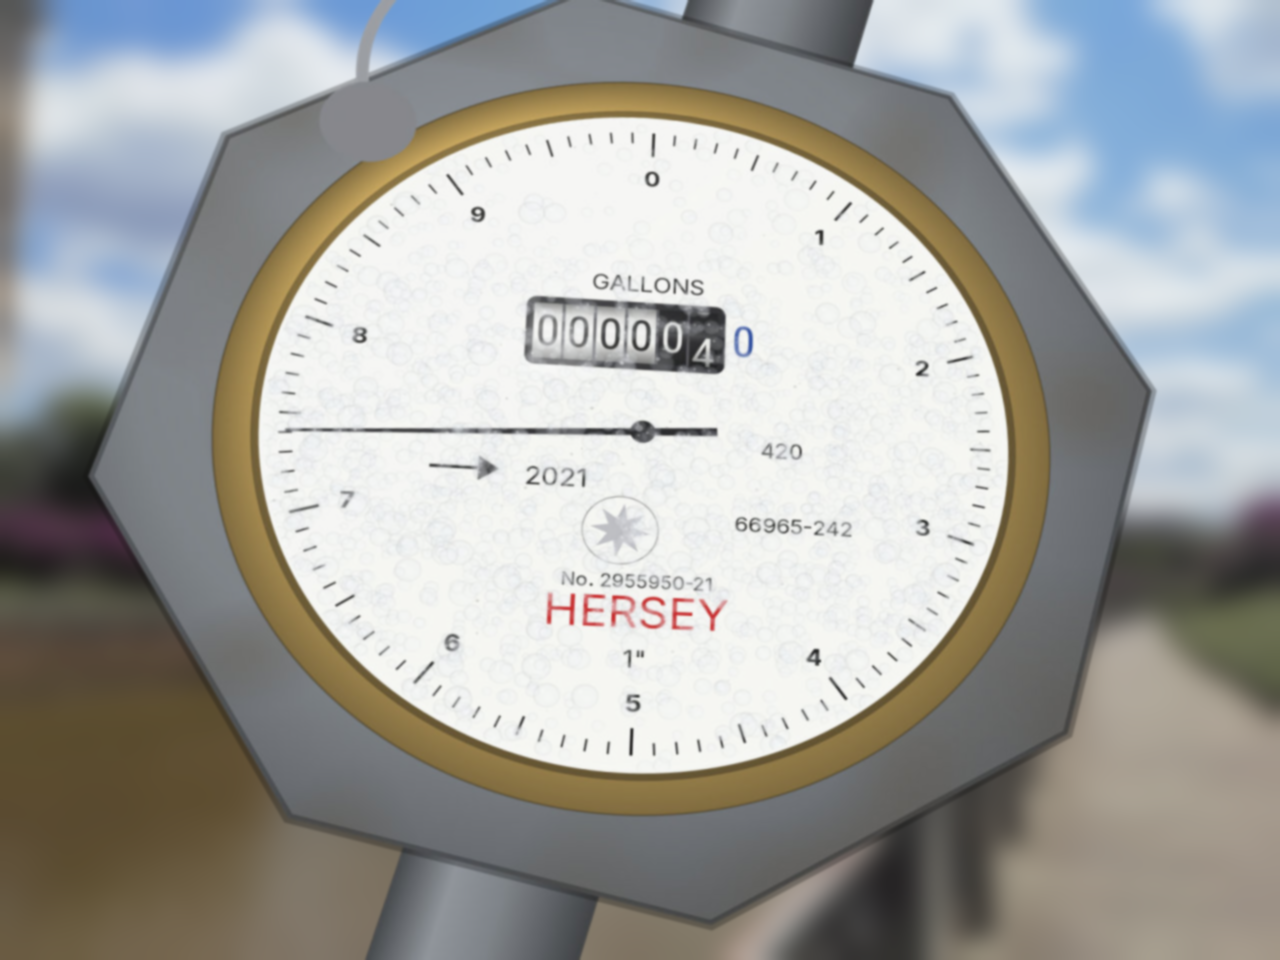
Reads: 37.4 gal
